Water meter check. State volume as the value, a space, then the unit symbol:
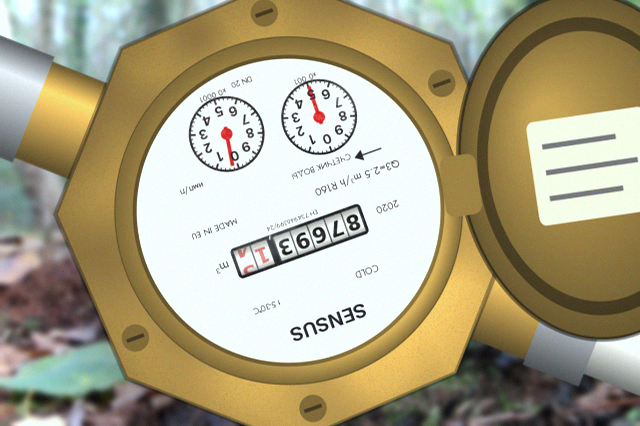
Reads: 87693.1350 m³
